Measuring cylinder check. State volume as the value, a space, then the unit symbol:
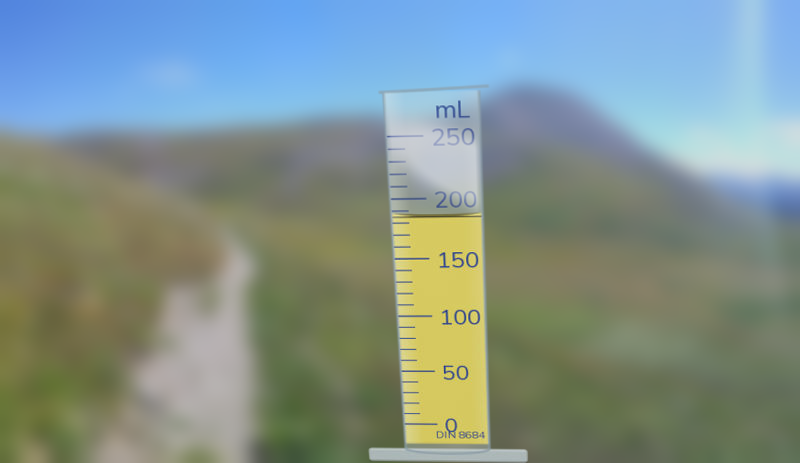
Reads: 185 mL
